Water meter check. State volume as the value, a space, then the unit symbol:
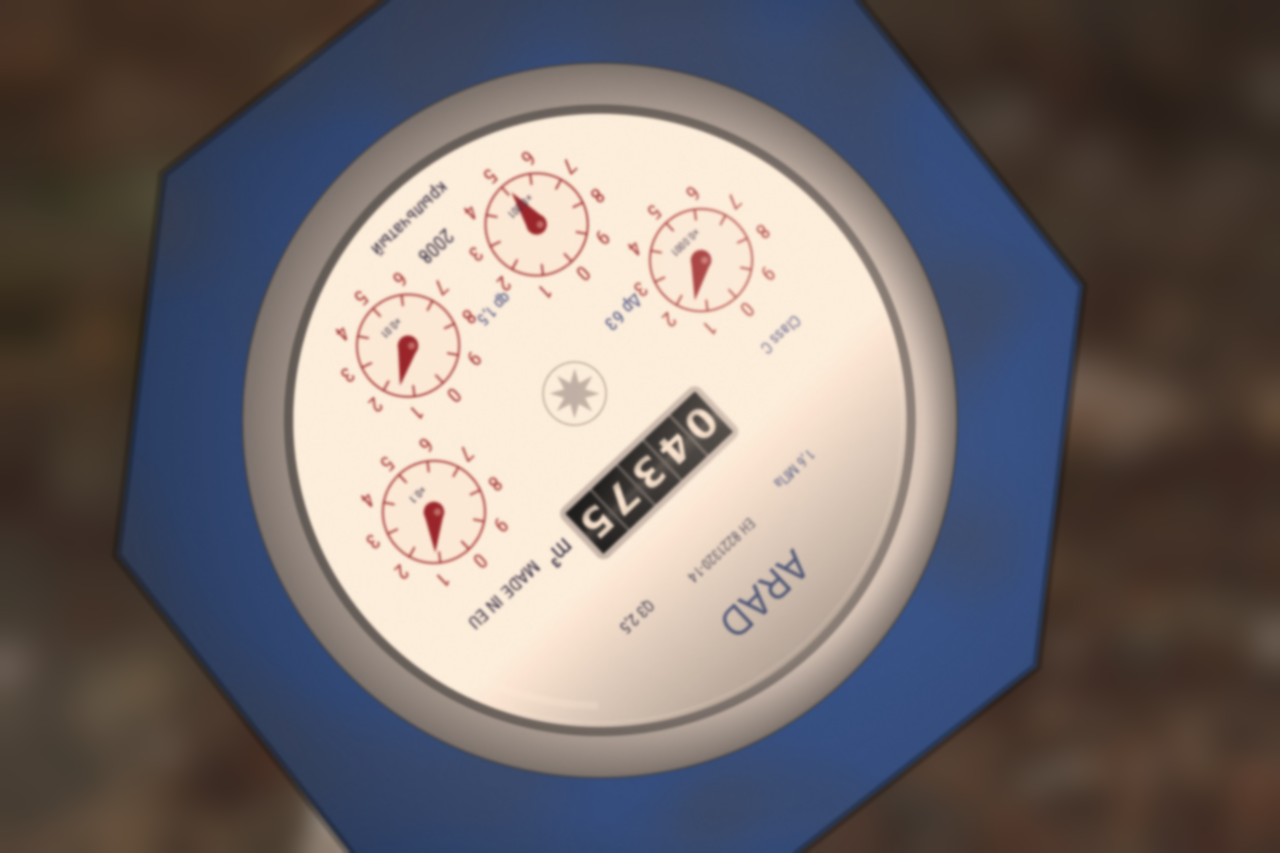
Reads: 4375.1151 m³
